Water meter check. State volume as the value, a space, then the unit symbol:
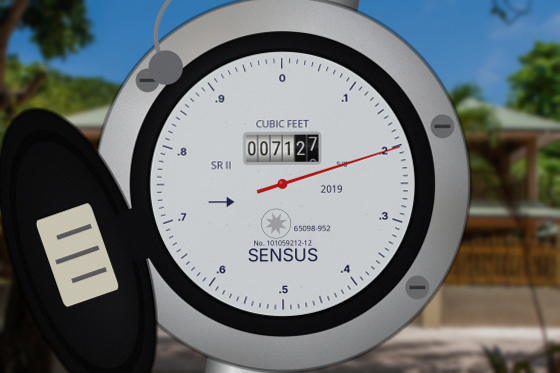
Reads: 7127.20 ft³
